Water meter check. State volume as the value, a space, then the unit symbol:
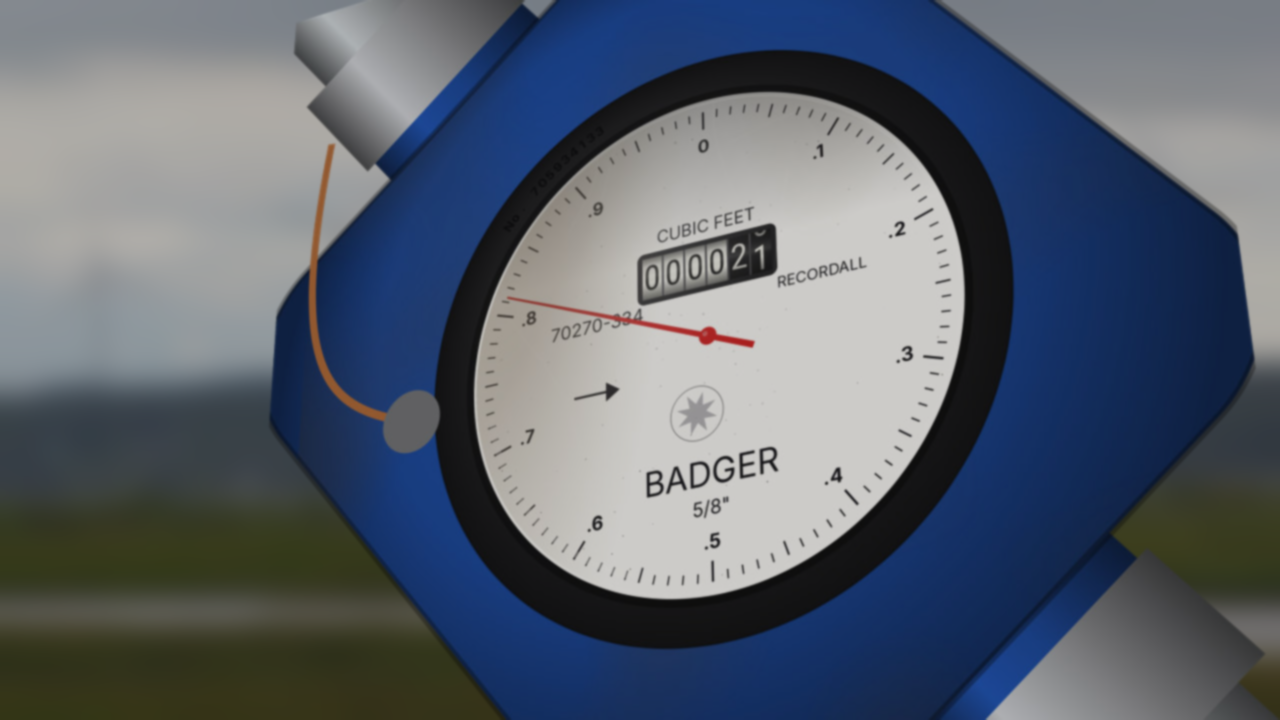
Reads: 20.81 ft³
